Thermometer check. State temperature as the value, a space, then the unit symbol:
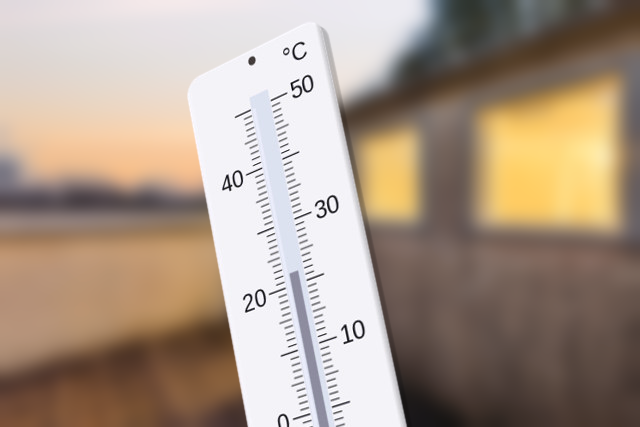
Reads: 22 °C
